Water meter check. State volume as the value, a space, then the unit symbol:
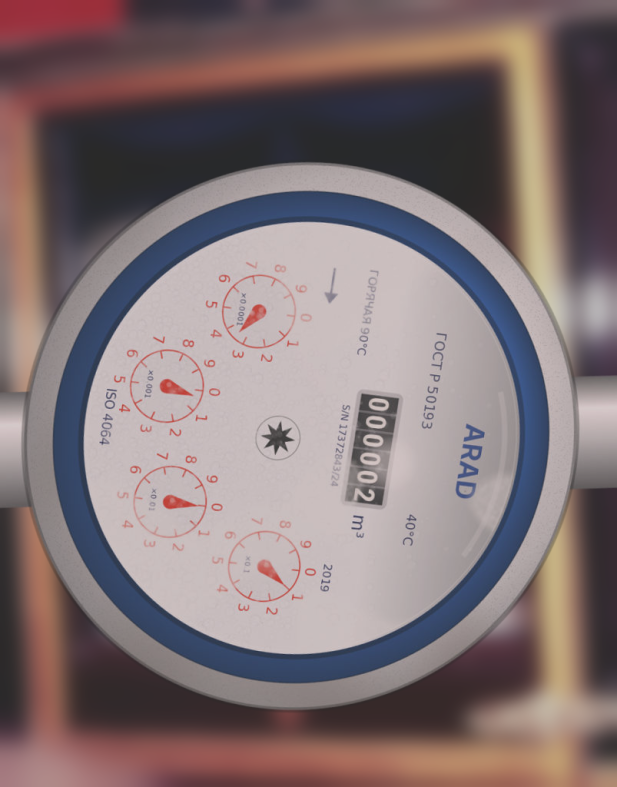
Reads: 2.1003 m³
